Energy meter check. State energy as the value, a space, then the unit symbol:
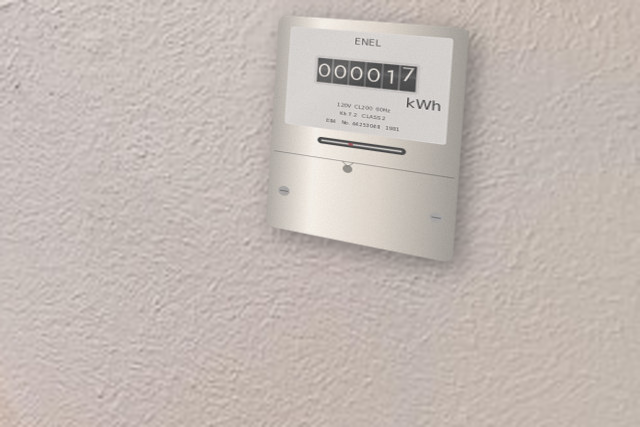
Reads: 17 kWh
